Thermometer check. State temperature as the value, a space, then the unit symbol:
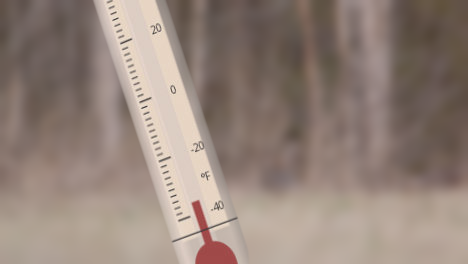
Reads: -36 °F
